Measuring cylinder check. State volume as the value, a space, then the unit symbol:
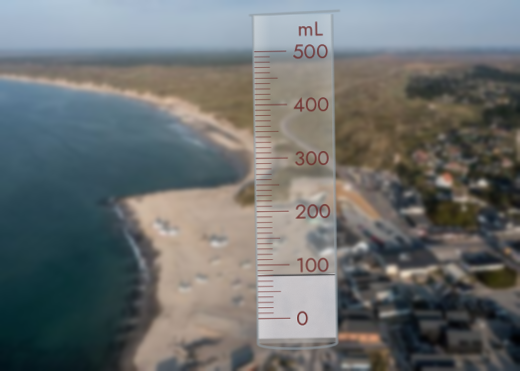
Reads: 80 mL
